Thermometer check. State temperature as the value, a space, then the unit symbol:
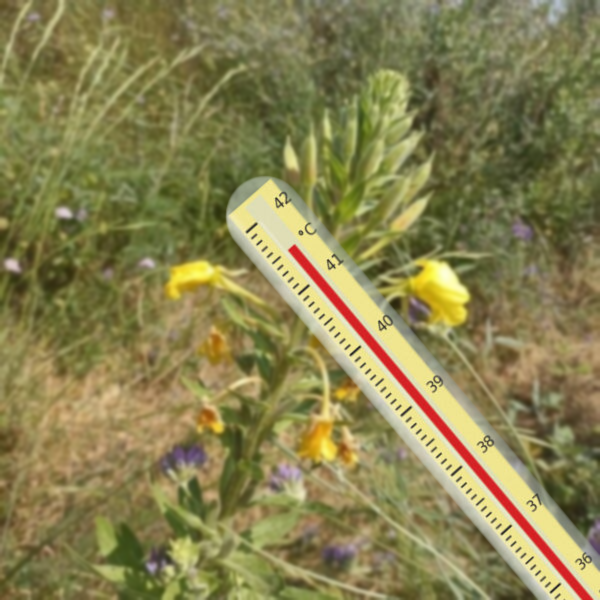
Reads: 41.5 °C
